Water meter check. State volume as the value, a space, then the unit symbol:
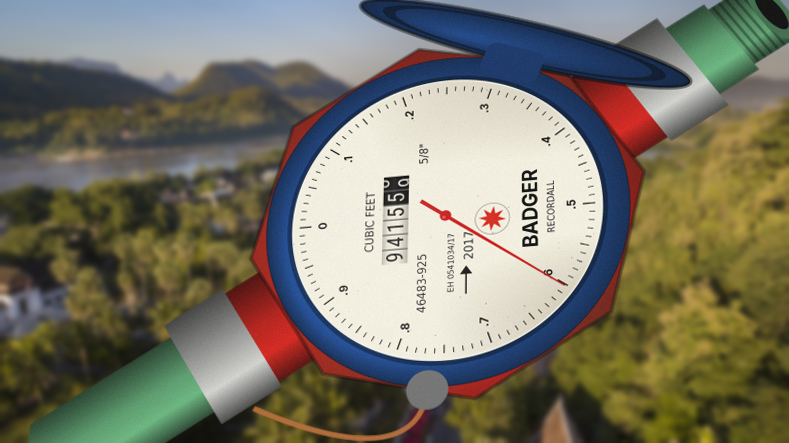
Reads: 941558.60 ft³
